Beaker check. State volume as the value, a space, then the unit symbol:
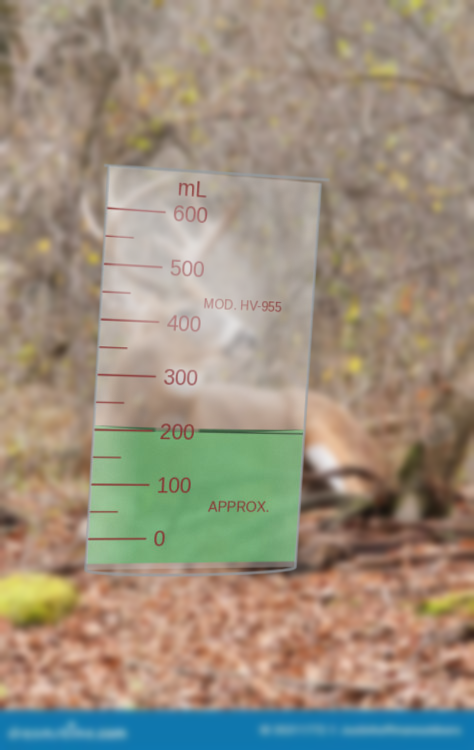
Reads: 200 mL
